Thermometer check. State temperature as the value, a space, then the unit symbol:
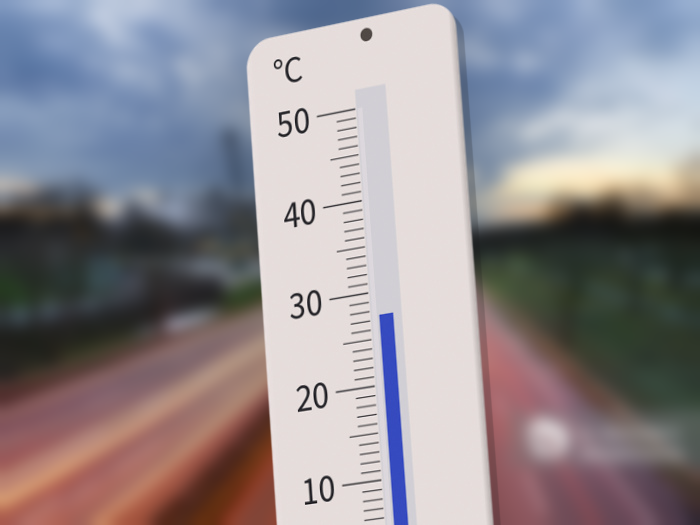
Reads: 27.5 °C
